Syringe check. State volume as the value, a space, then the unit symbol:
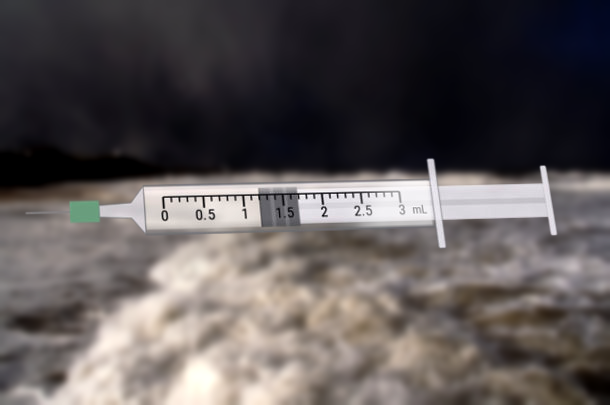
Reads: 1.2 mL
